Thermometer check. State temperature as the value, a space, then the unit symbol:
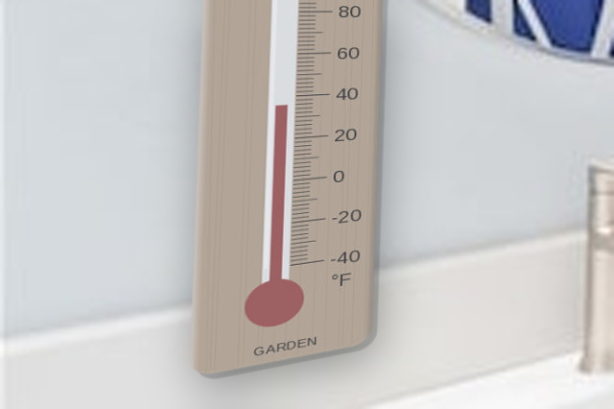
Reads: 36 °F
